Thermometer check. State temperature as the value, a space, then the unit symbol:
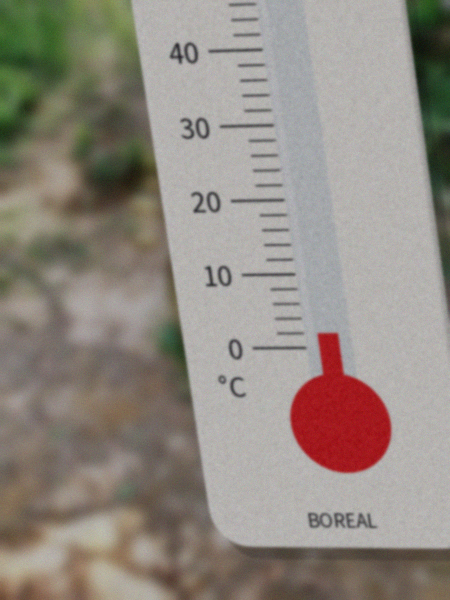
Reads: 2 °C
